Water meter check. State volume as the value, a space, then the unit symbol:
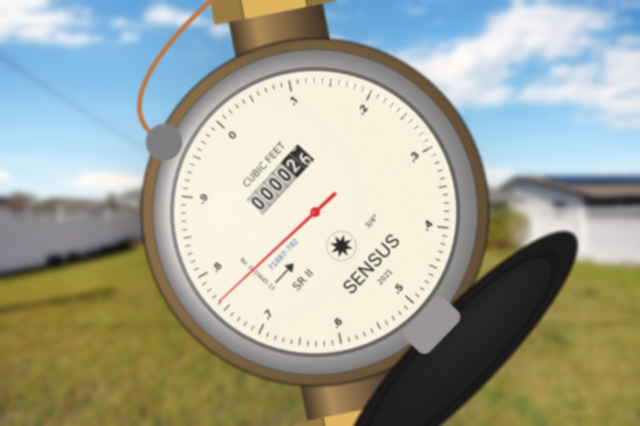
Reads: 25.76 ft³
